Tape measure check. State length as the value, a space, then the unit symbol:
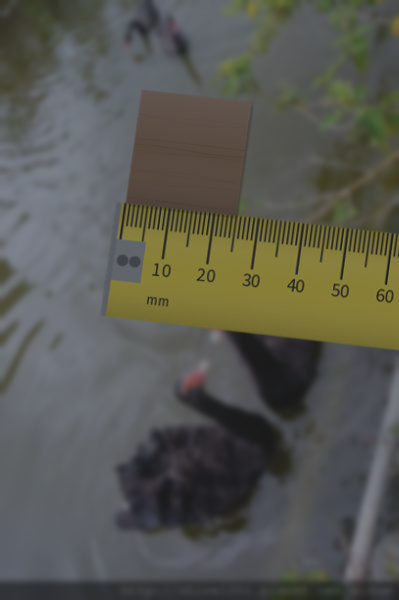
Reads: 25 mm
